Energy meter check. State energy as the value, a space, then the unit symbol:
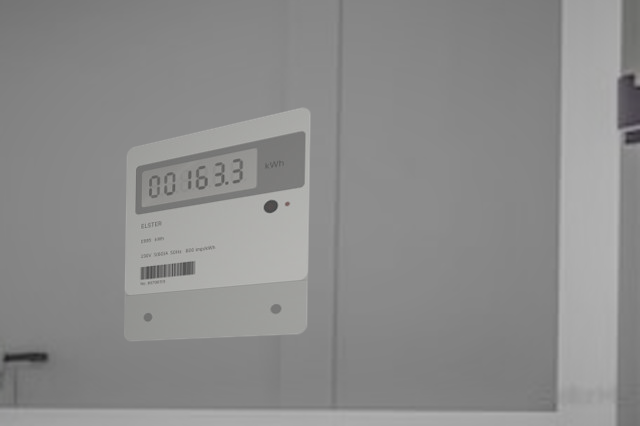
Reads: 163.3 kWh
